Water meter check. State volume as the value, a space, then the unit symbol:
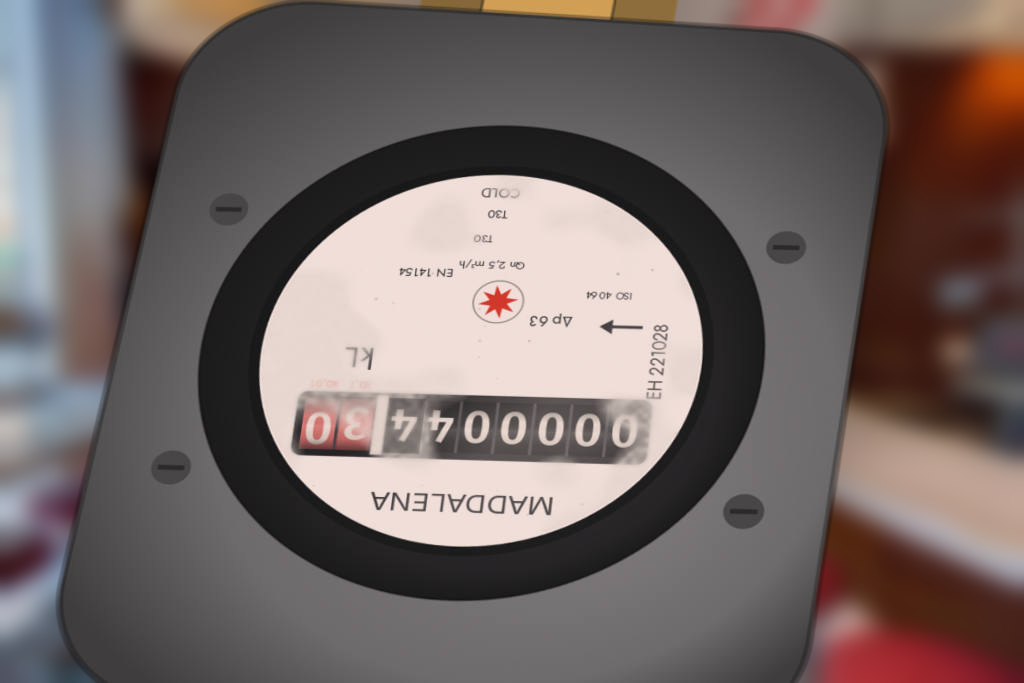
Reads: 44.30 kL
